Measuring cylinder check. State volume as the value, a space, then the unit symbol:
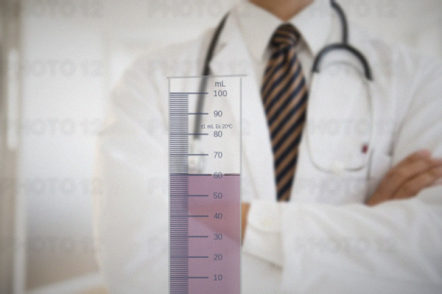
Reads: 60 mL
